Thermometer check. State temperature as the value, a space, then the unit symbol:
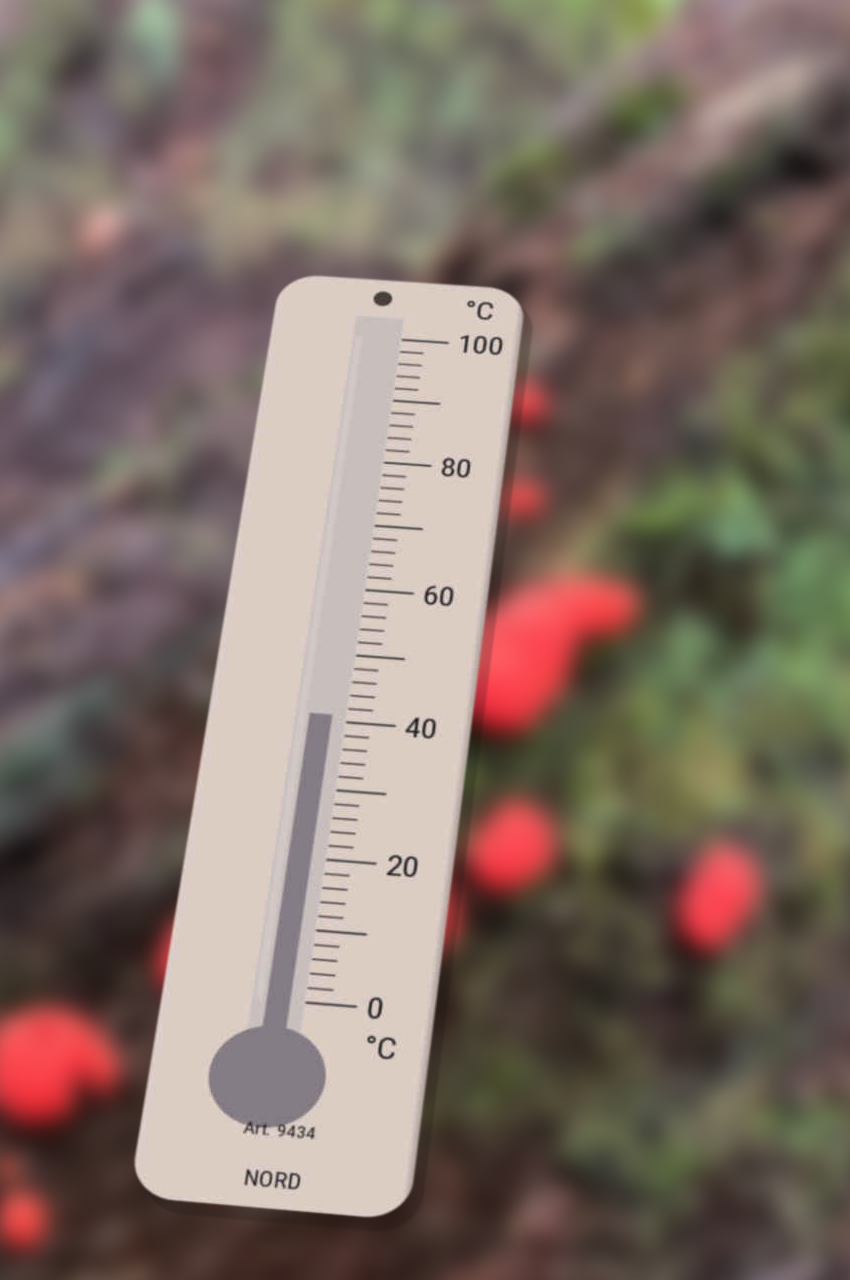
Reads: 41 °C
